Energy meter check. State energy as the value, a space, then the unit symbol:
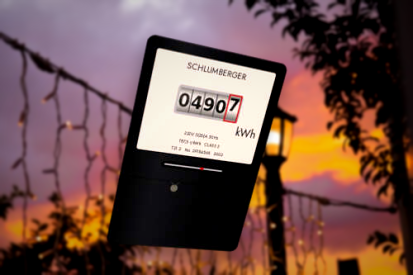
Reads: 490.7 kWh
